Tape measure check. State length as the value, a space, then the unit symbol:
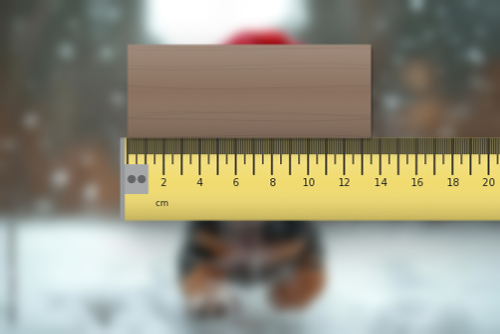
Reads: 13.5 cm
